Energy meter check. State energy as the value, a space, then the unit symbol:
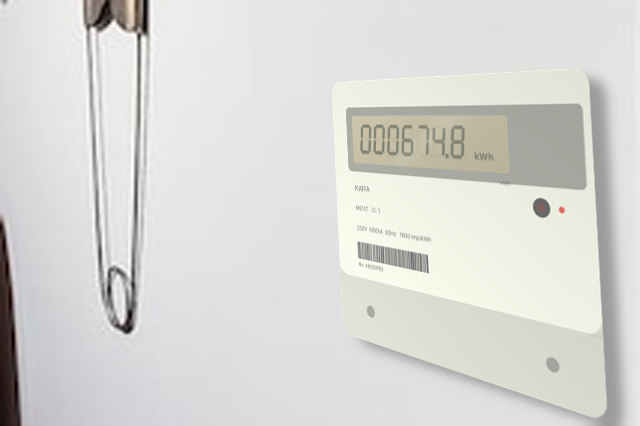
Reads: 674.8 kWh
